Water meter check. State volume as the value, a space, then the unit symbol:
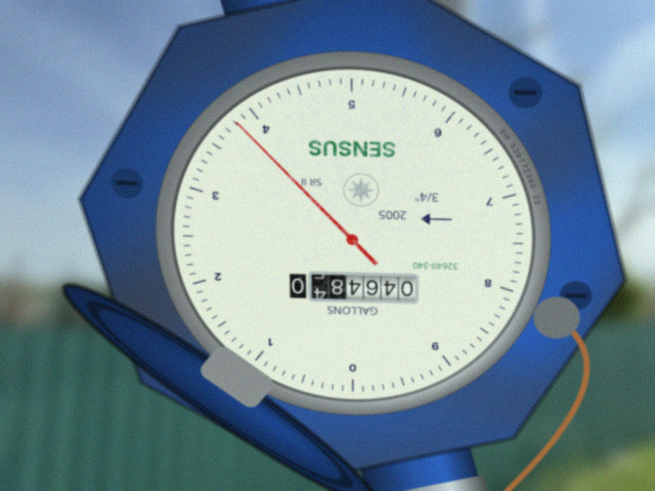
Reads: 464843.8 gal
